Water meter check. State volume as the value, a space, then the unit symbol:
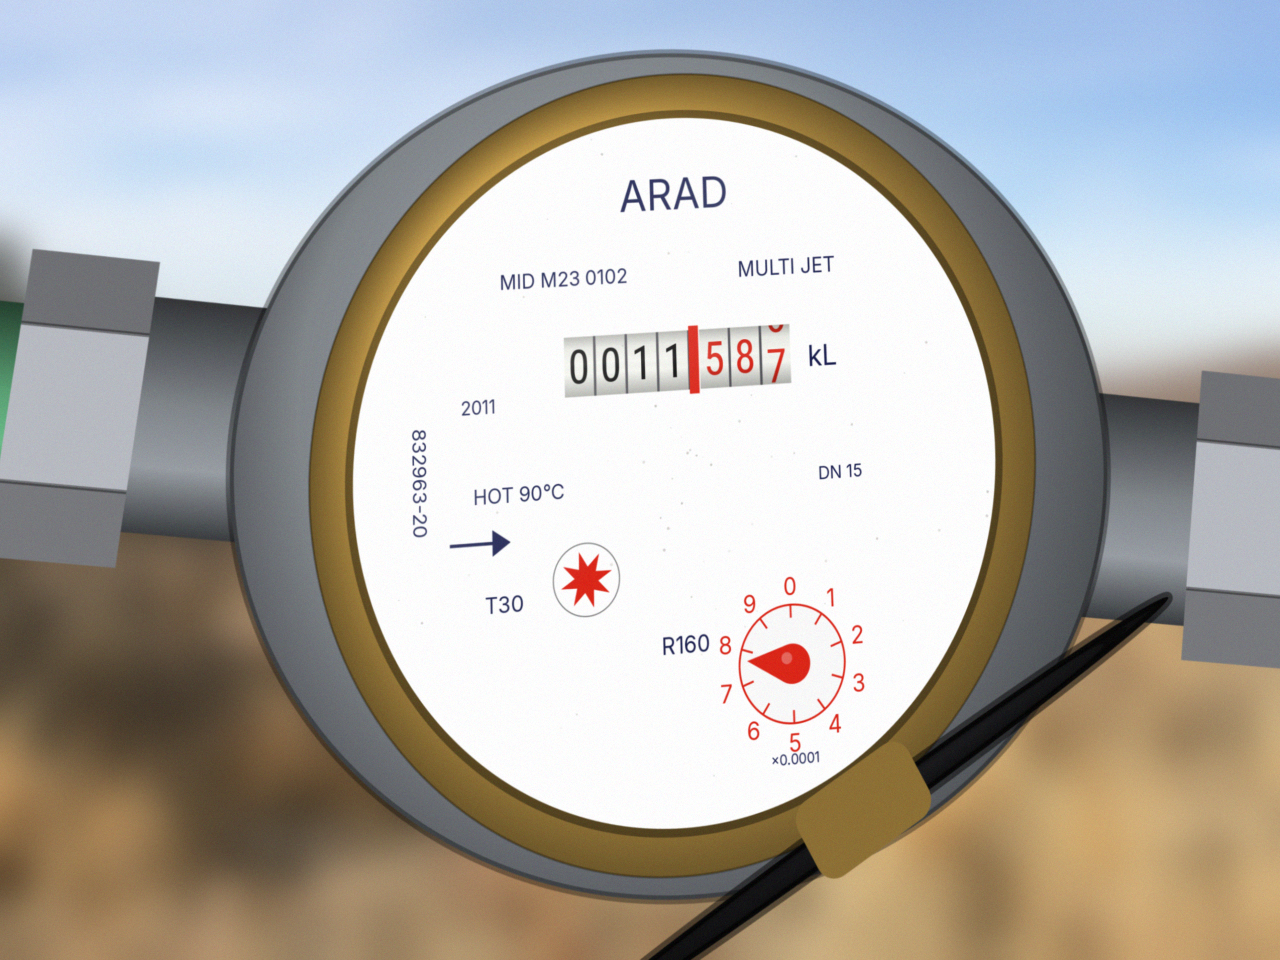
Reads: 11.5867 kL
